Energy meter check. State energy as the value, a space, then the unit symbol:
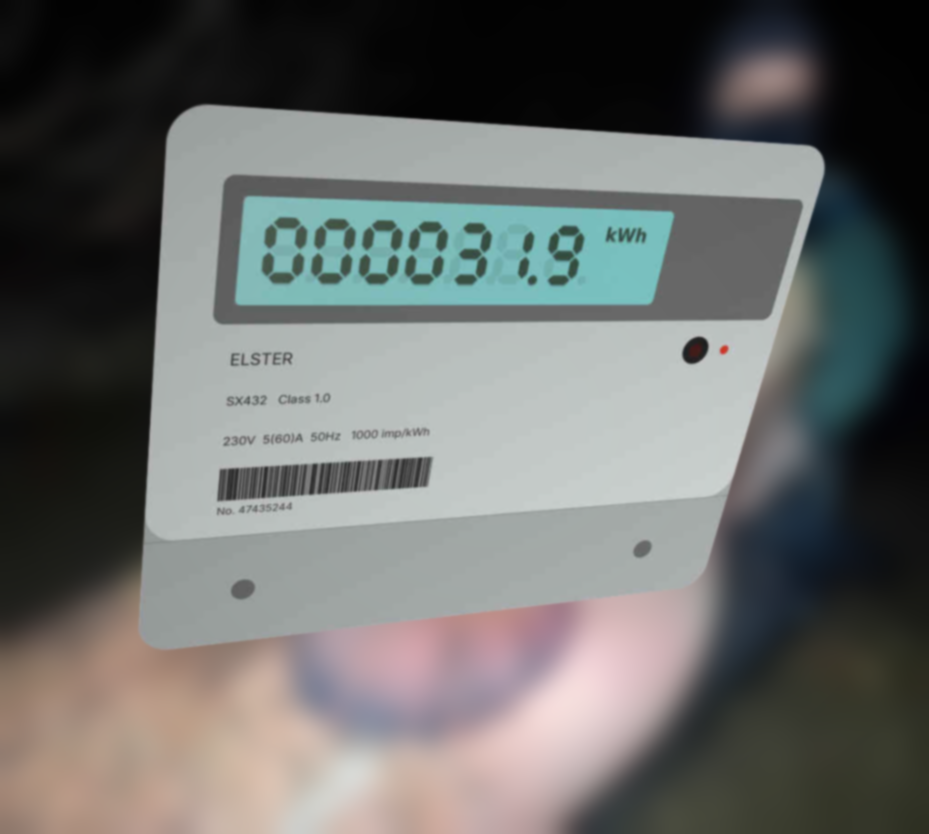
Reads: 31.9 kWh
